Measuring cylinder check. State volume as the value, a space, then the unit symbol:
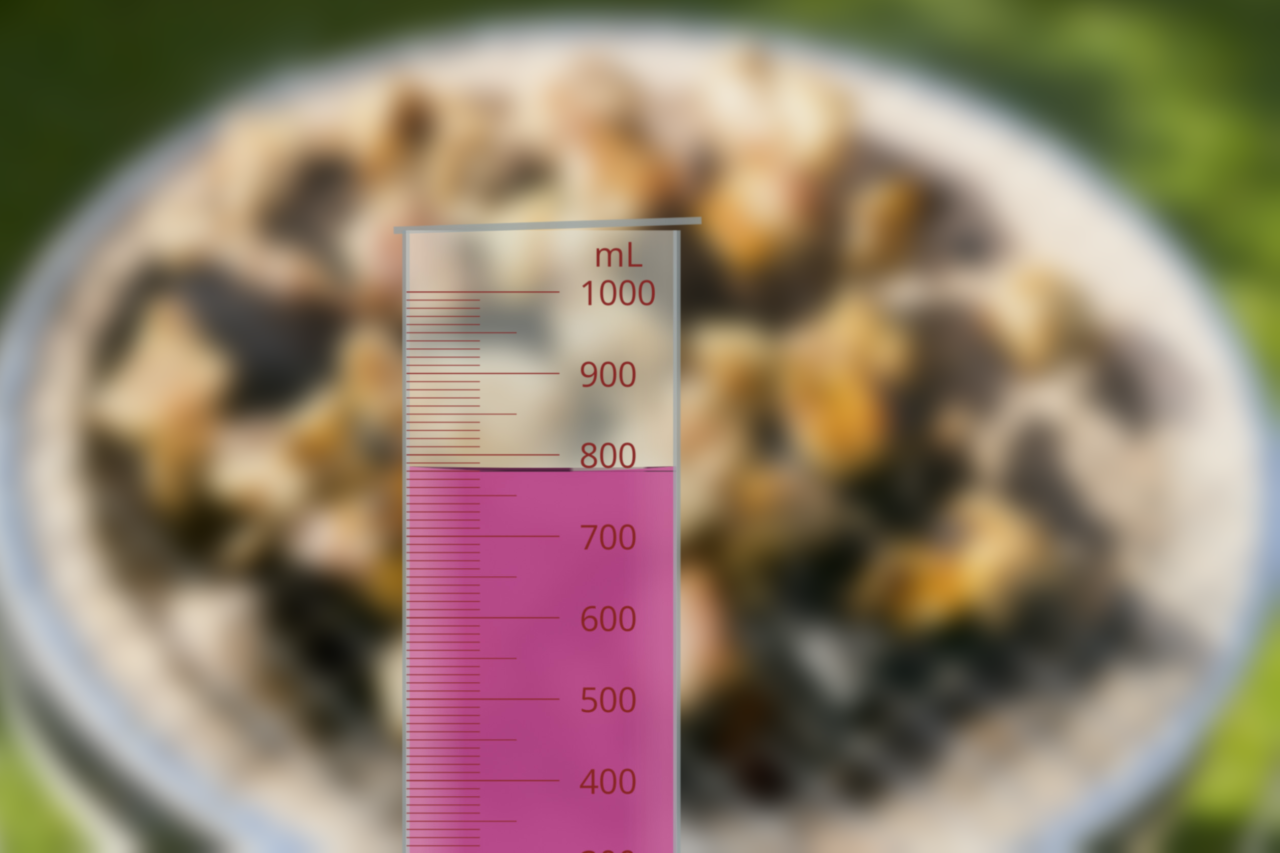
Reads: 780 mL
